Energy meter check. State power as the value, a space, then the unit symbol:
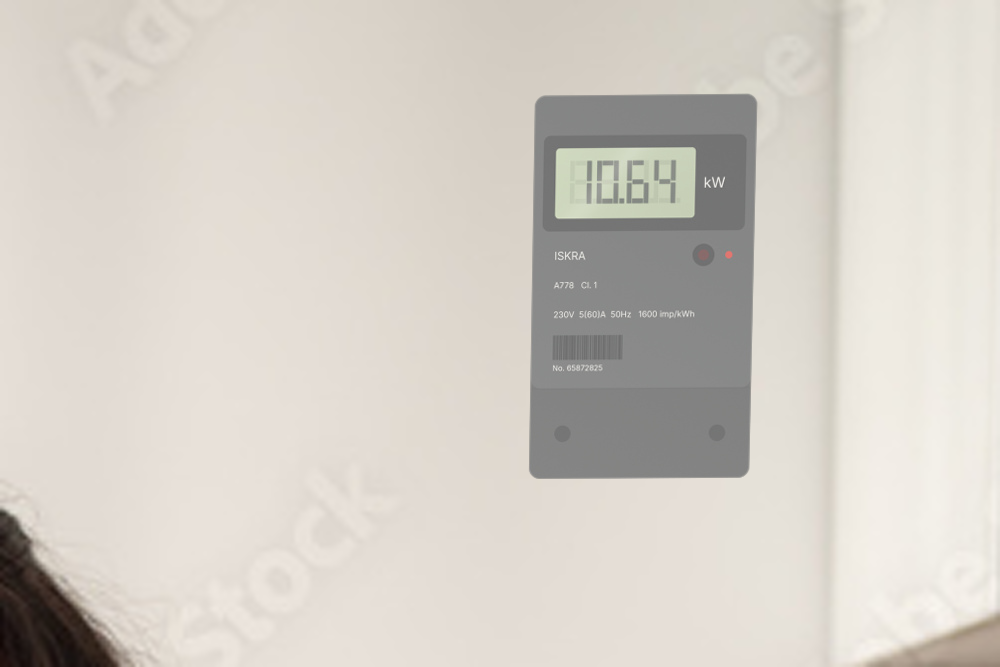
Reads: 10.64 kW
